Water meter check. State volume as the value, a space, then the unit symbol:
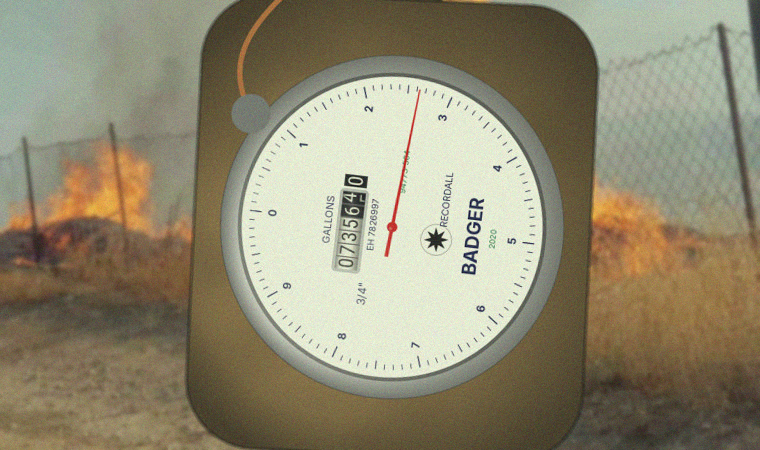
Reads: 735642.6 gal
